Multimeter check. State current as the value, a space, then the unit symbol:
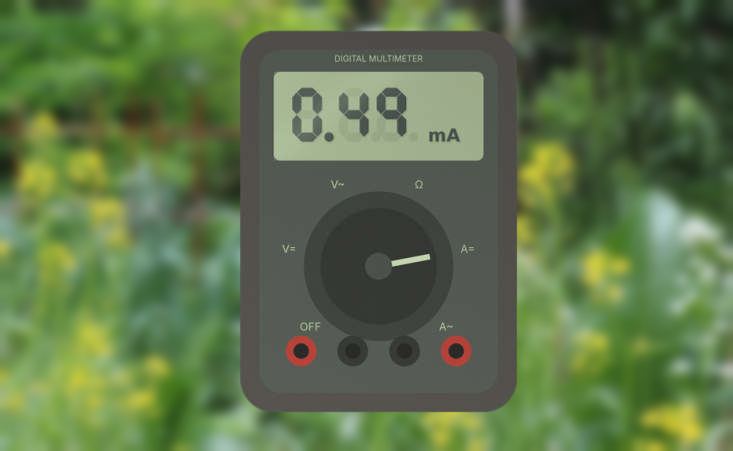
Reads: 0.49 mA
